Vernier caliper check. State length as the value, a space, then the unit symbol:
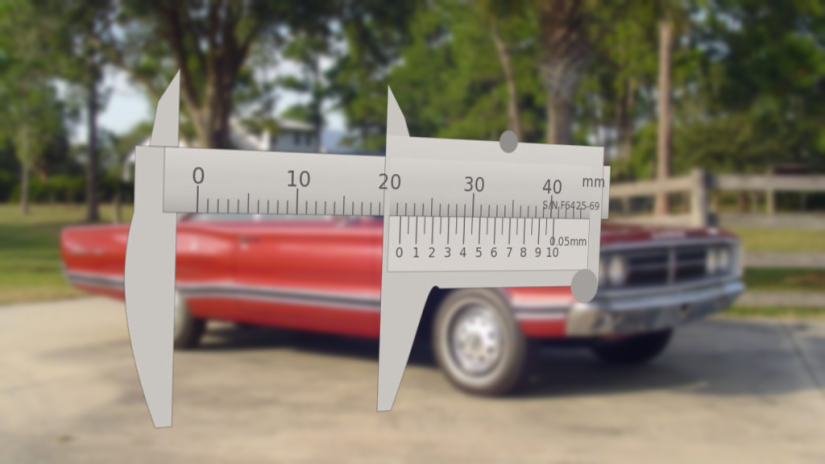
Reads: 21.4 mm
